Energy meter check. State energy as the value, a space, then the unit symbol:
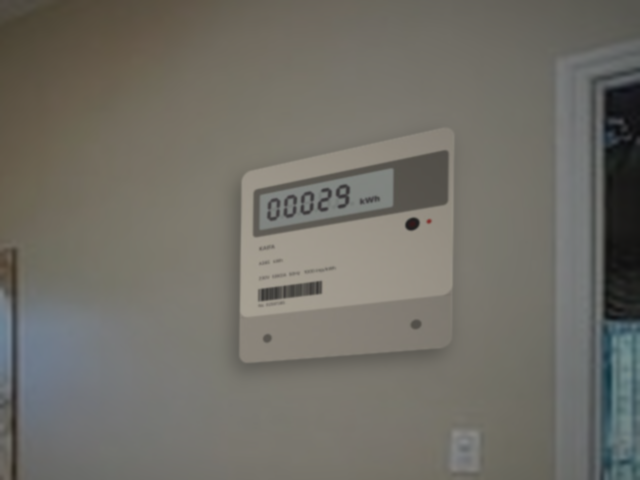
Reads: 29 kWh
